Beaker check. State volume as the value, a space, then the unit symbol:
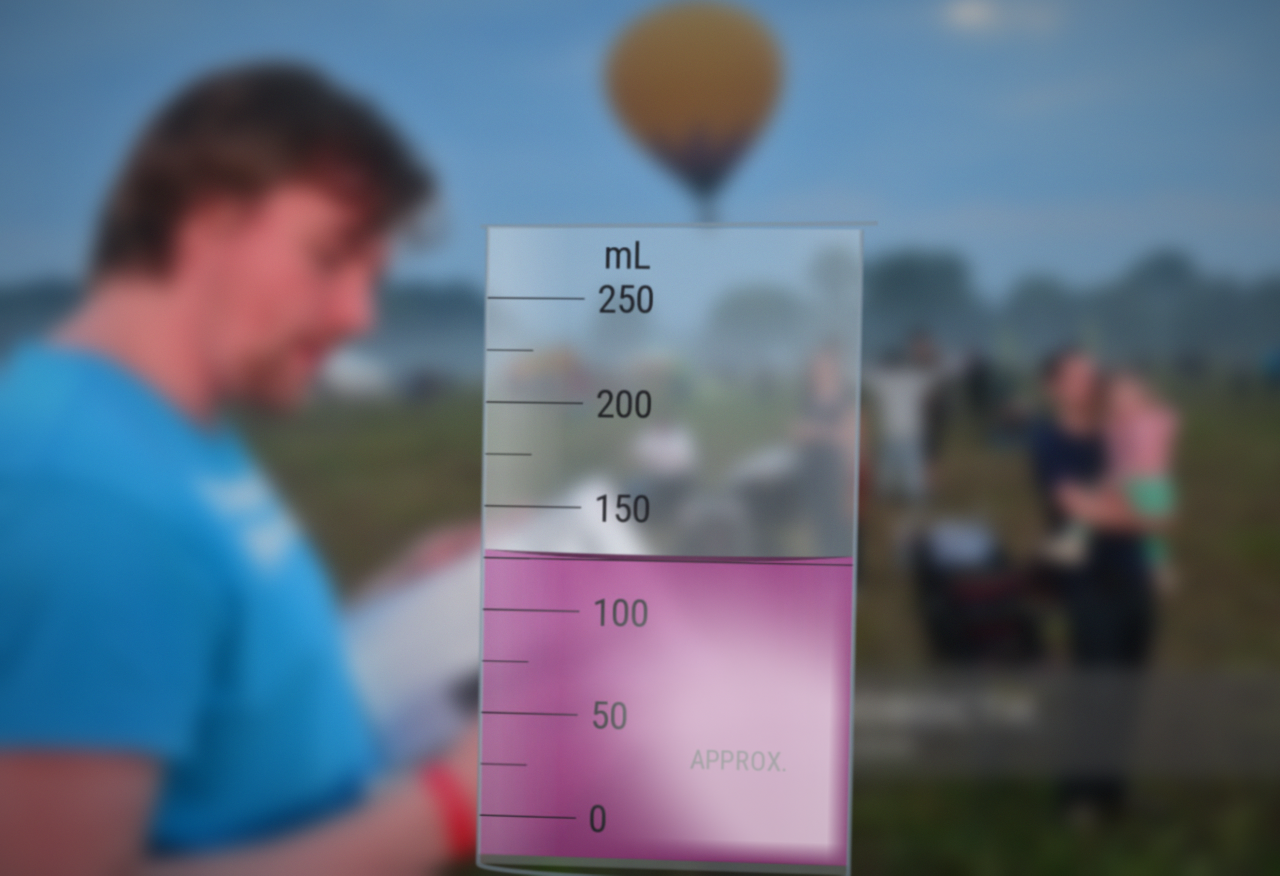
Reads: 125 mL
